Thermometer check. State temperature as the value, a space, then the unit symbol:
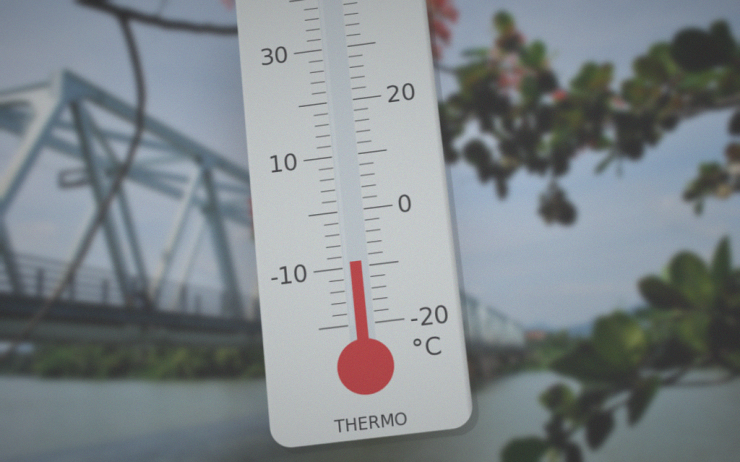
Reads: -9 °C
